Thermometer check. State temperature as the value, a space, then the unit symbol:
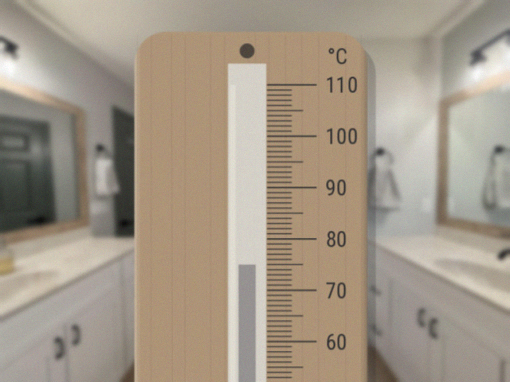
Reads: 75 °C
